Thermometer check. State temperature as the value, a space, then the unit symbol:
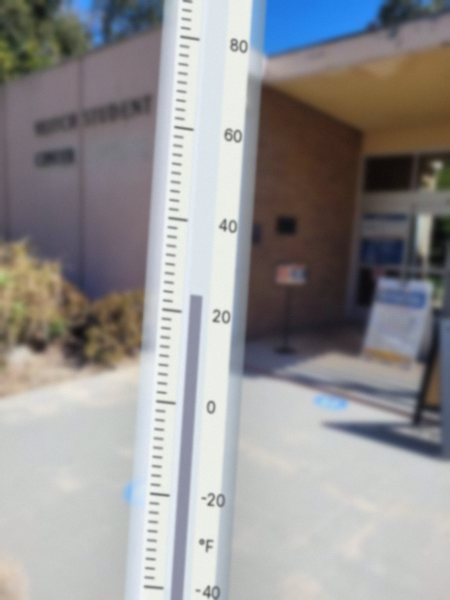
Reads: 24 °F
